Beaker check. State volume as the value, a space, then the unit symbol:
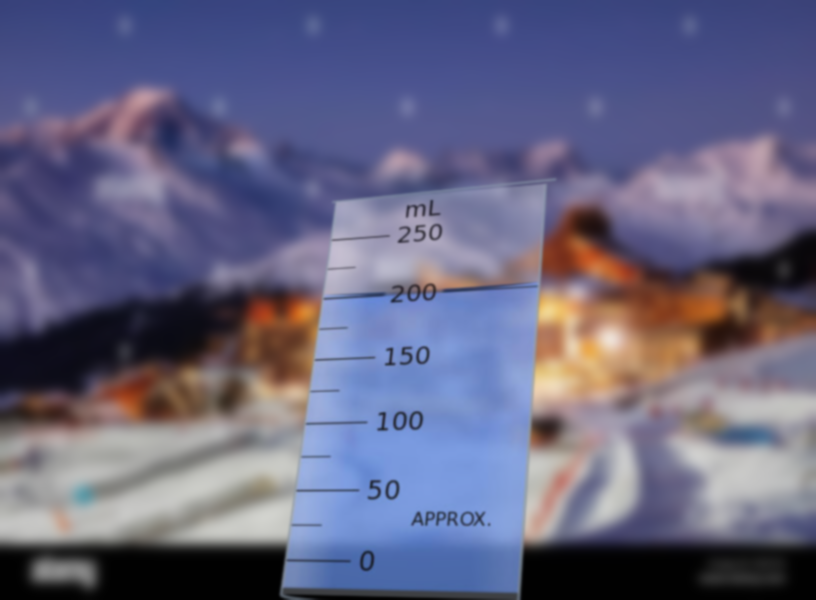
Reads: 200 mL
